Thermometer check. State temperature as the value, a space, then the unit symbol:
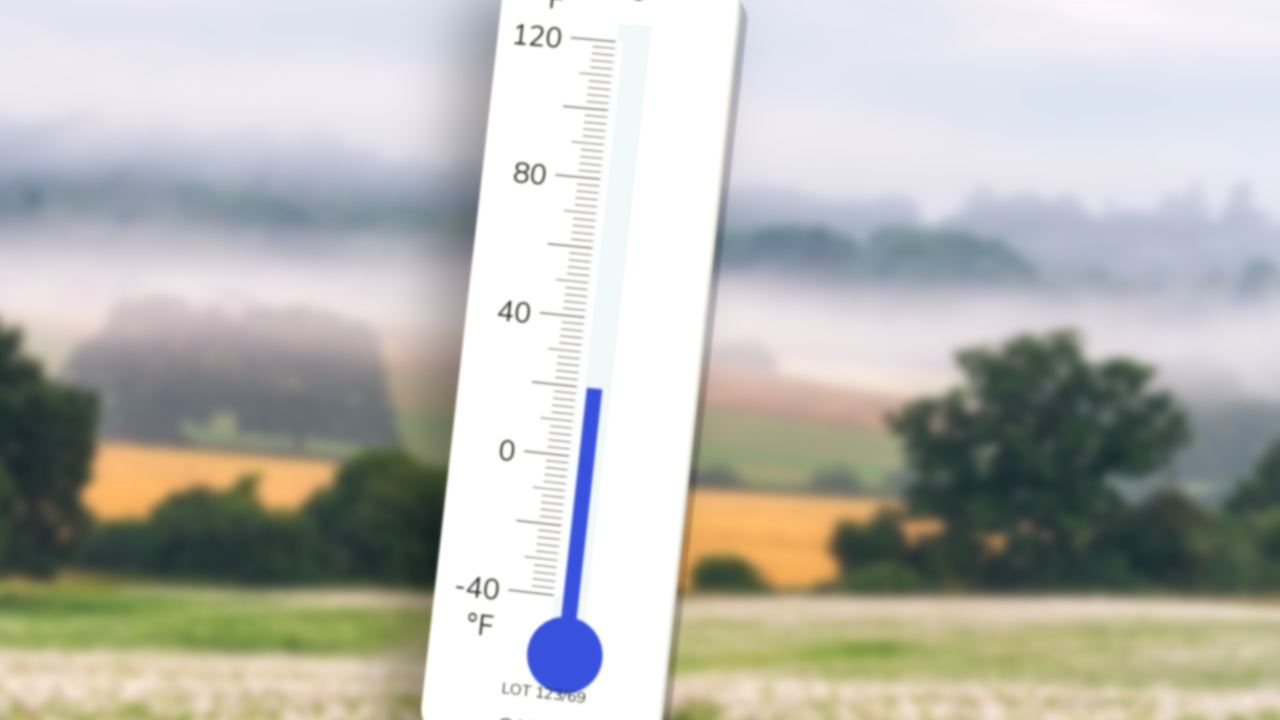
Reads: 20 °F
